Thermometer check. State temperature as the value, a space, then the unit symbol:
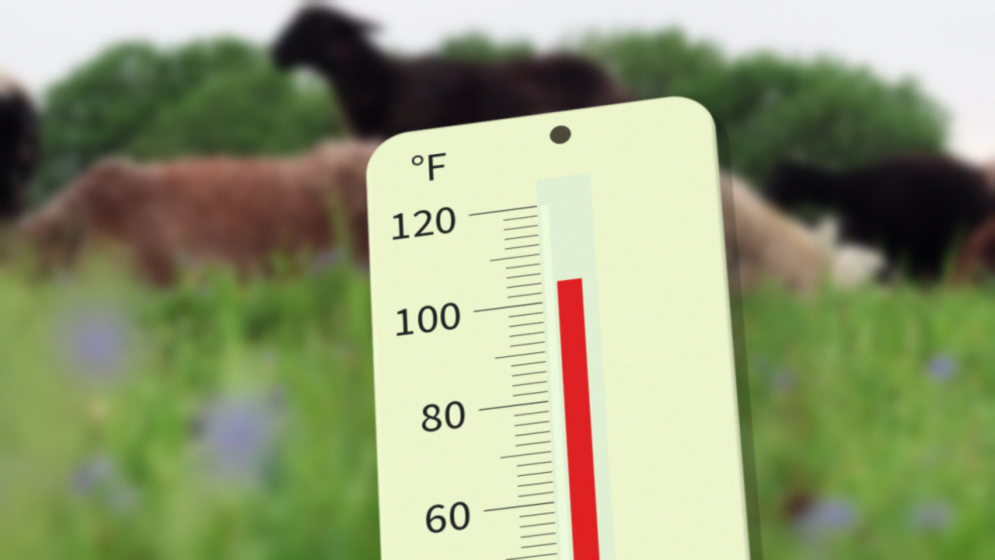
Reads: 104 °F
